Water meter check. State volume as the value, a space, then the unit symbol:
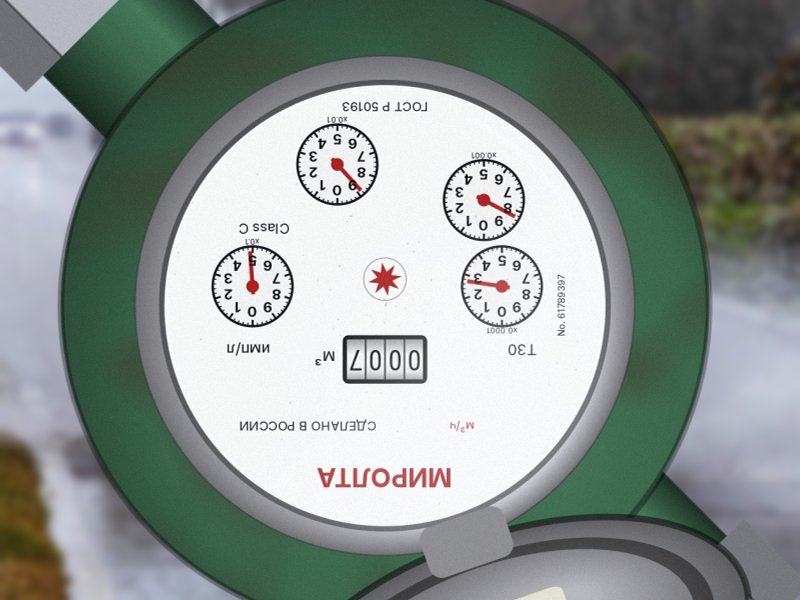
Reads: 7.4882 m³
